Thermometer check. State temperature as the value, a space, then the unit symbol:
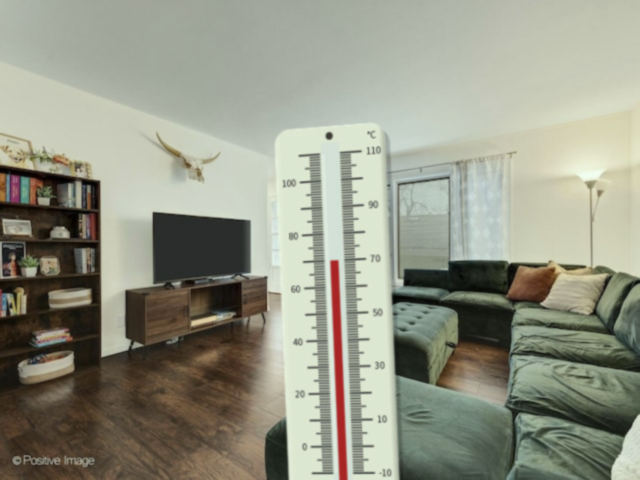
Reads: 70 °C
